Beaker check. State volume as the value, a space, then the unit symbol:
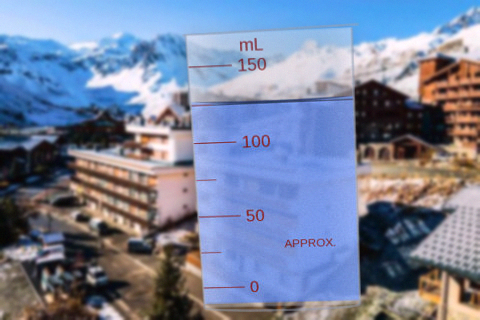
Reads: 125 mL
